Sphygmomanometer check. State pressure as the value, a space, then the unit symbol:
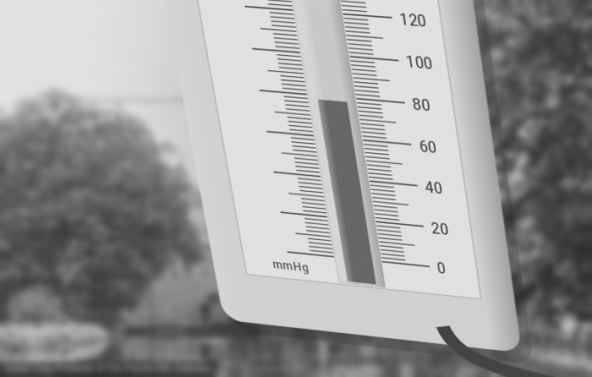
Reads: 78 mmHg
